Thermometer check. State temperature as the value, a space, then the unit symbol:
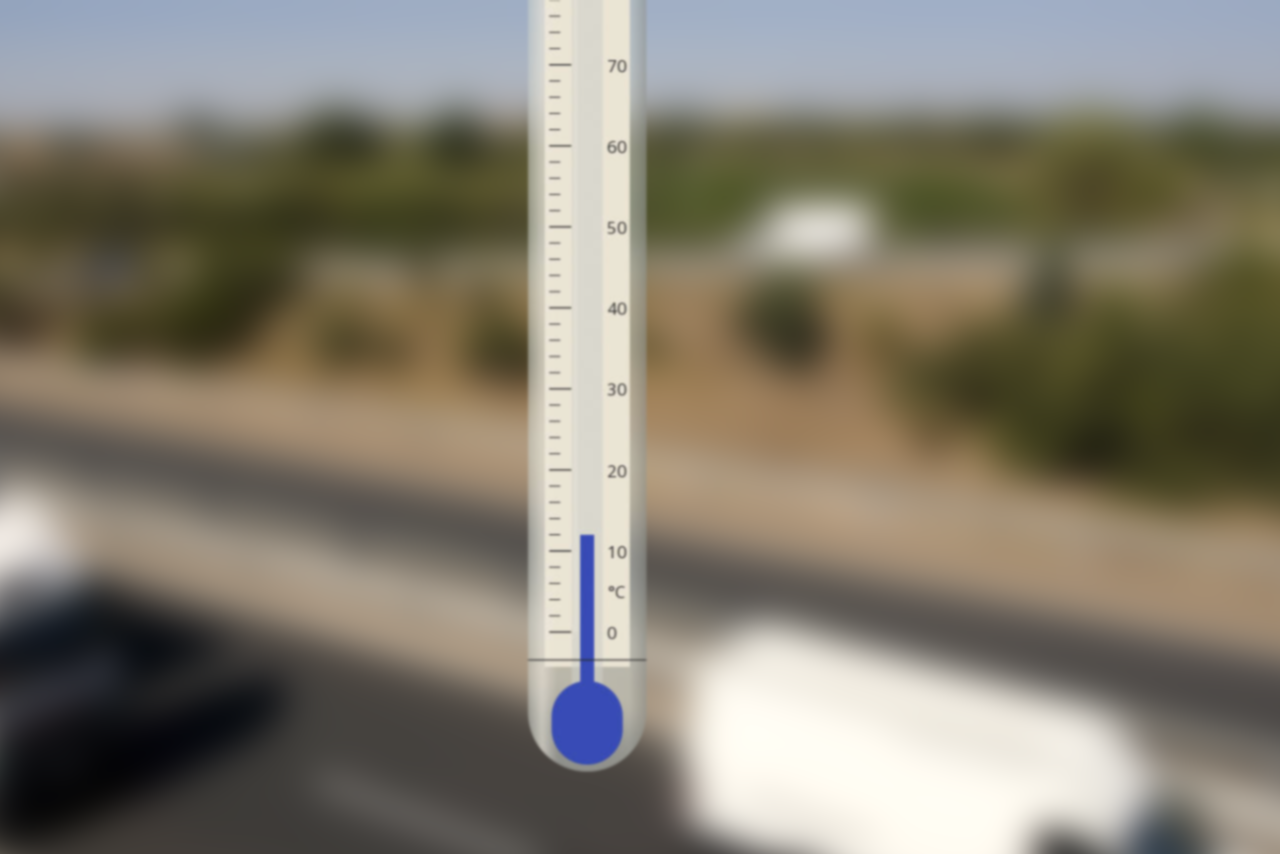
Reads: 12 °C
